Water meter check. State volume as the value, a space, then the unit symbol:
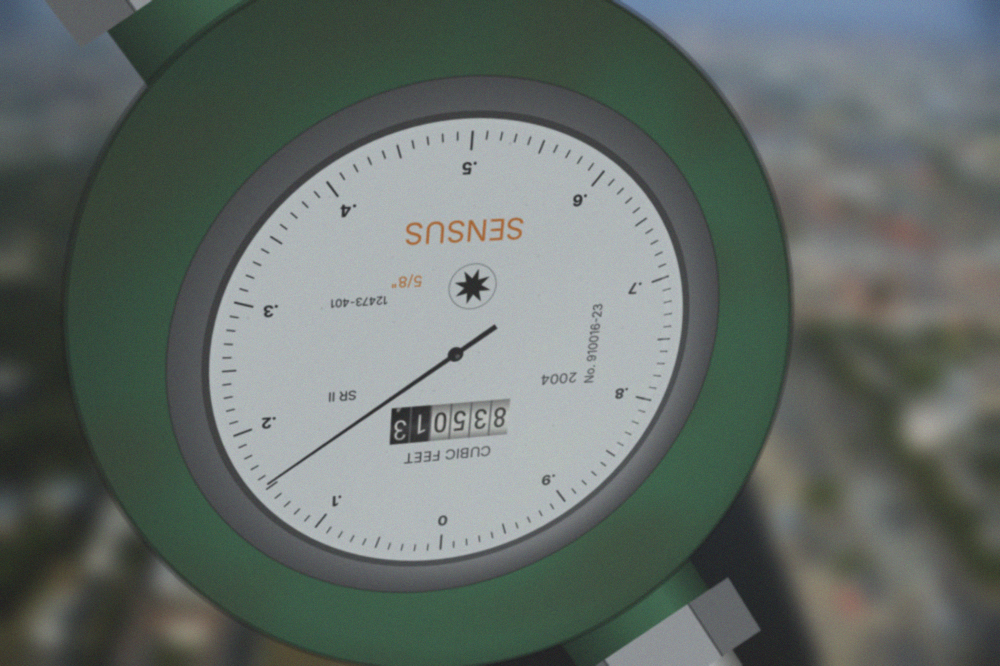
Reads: 835013.15 ft³
